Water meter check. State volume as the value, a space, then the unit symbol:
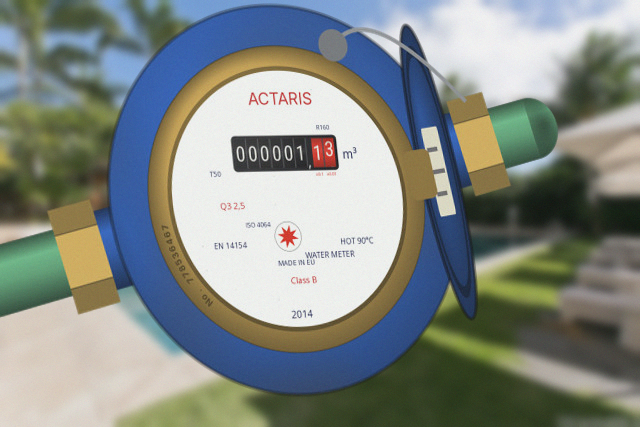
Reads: 1.13 m³
